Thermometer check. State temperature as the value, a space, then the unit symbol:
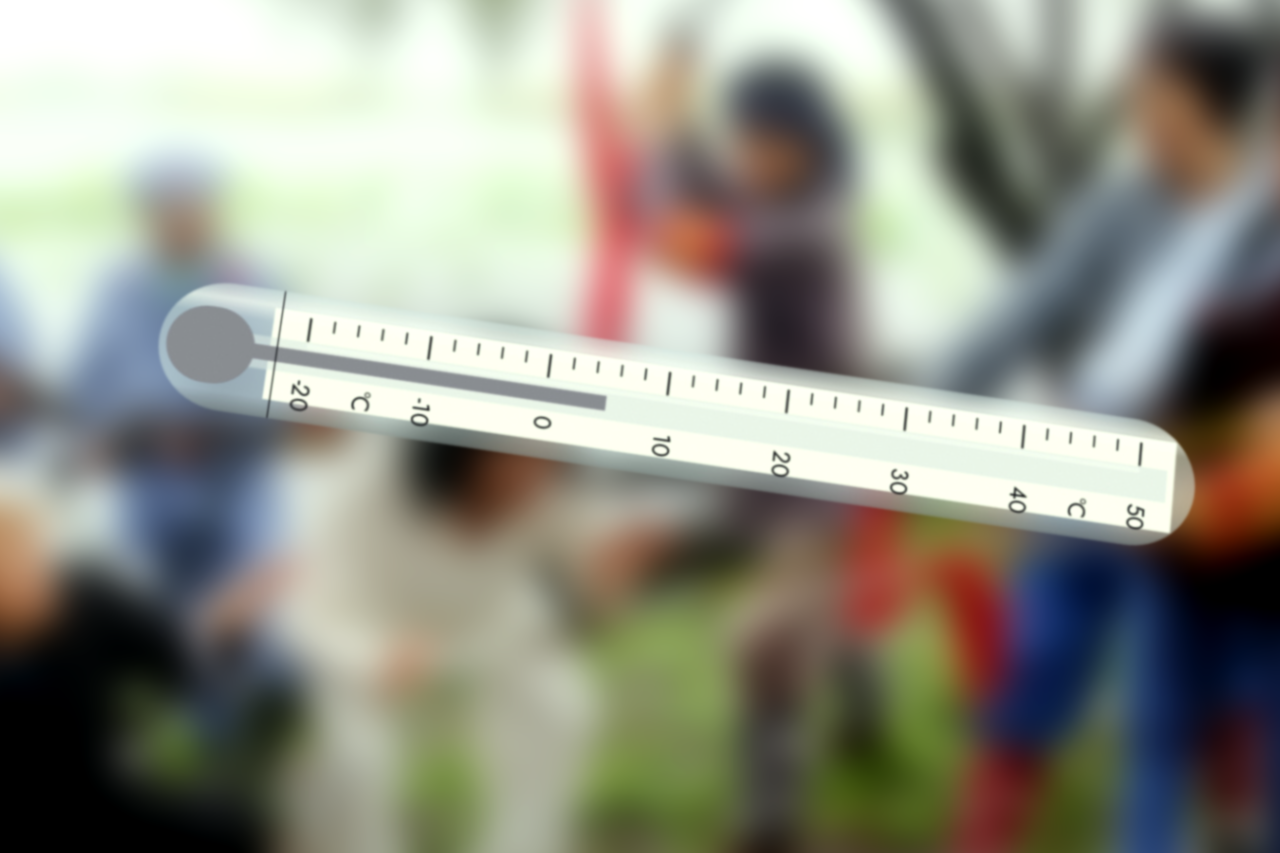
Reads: 5 °C
